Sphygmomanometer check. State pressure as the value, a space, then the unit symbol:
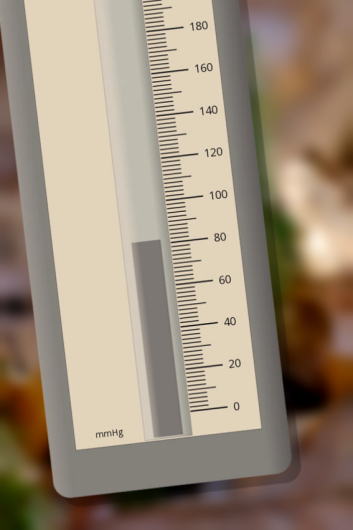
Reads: 82 mmHg
